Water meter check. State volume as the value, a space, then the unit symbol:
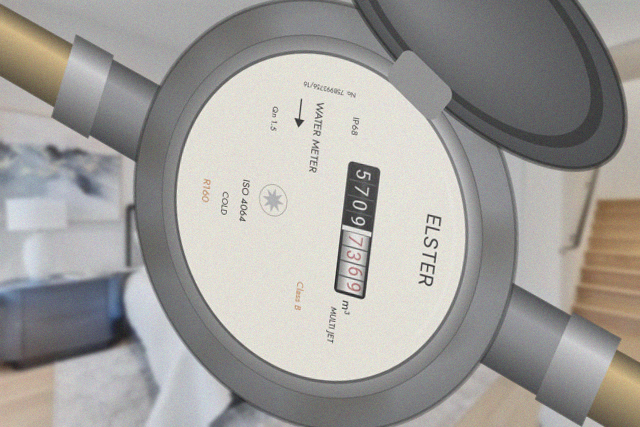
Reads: 5709.7369 m³
